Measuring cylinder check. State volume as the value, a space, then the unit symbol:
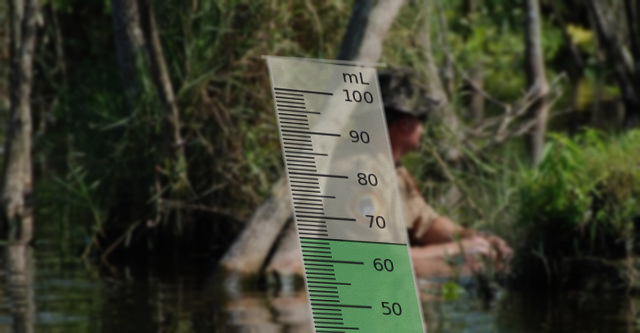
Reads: 65 mL
